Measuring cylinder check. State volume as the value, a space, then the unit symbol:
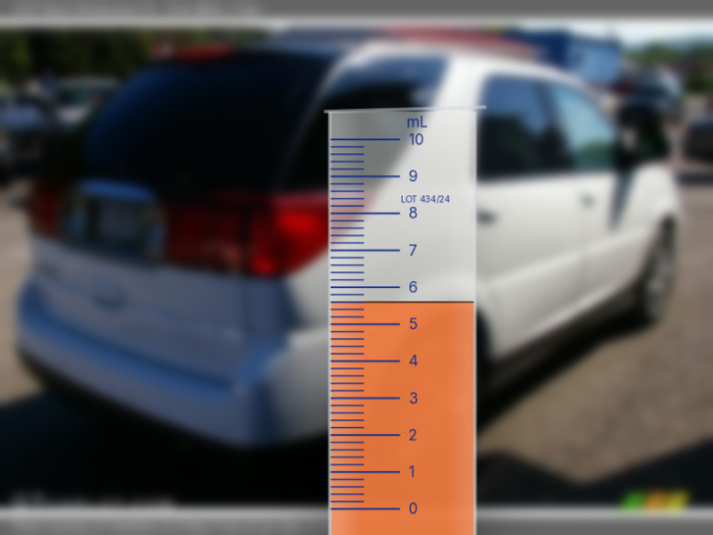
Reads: 5.6 mL
